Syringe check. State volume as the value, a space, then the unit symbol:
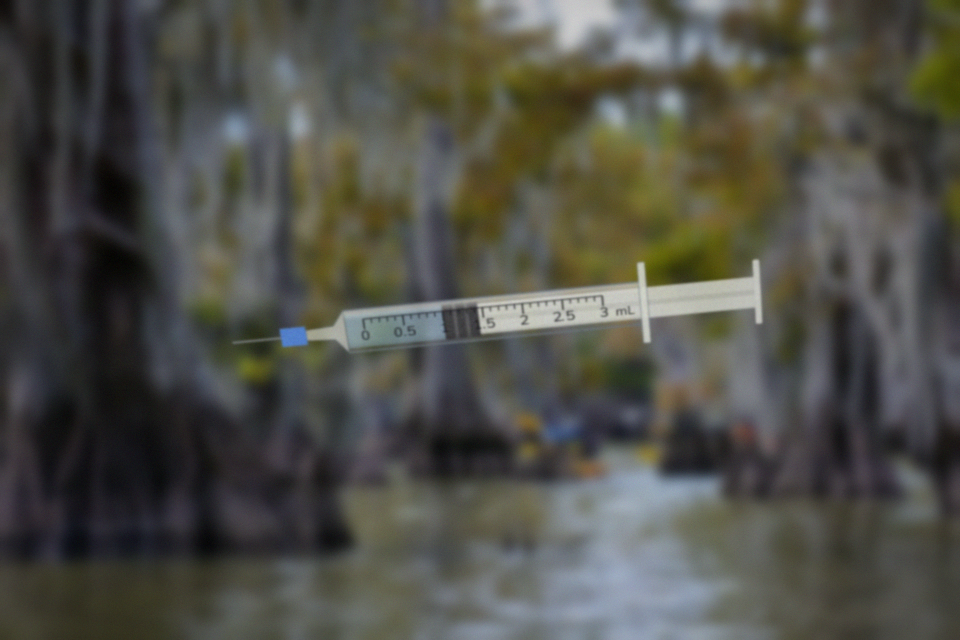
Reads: 1 mL
